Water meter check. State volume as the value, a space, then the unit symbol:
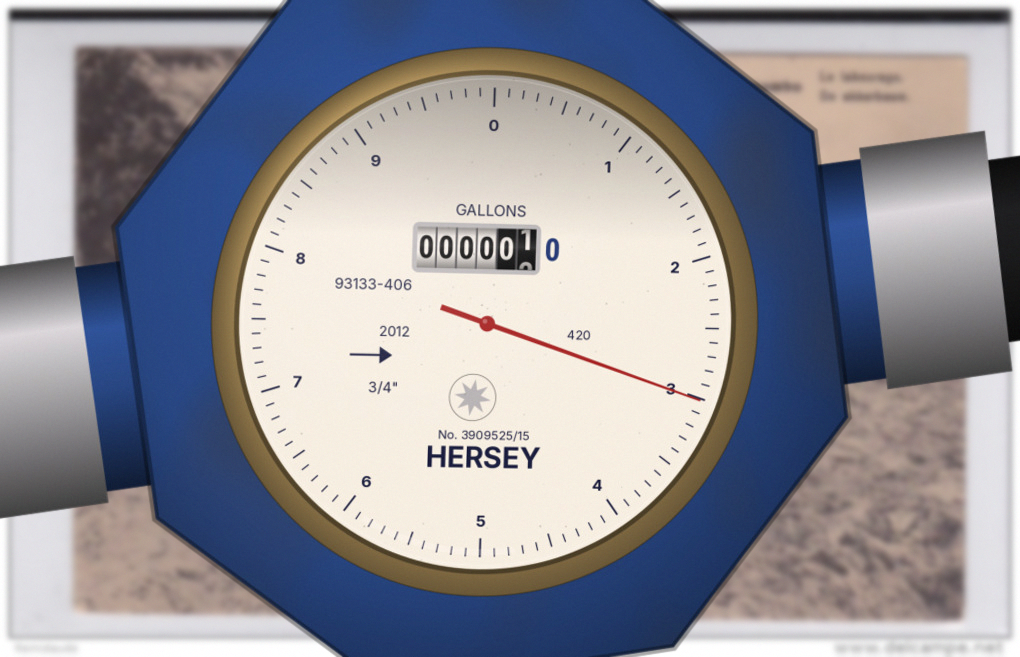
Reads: 13.0 gal
